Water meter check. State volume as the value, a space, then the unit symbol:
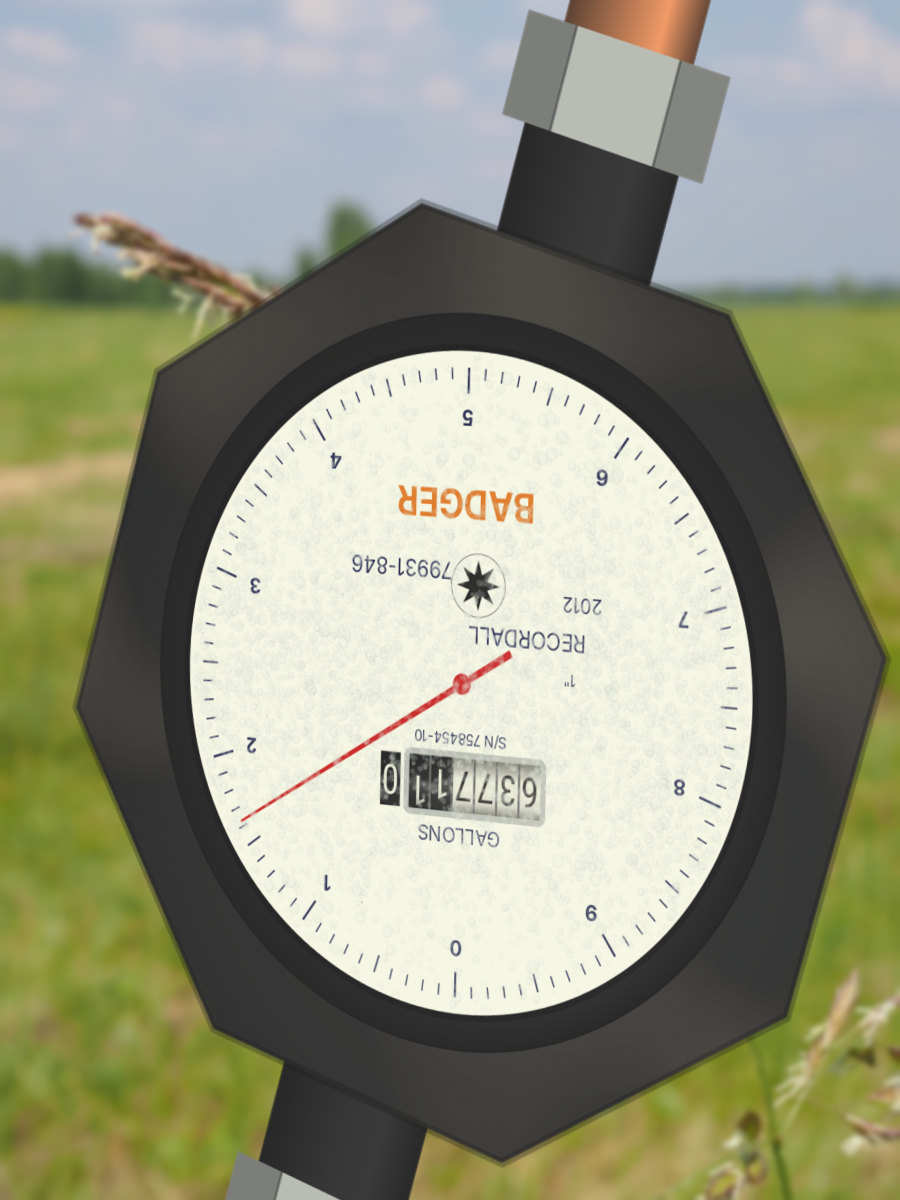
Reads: 6377111.6 gal
